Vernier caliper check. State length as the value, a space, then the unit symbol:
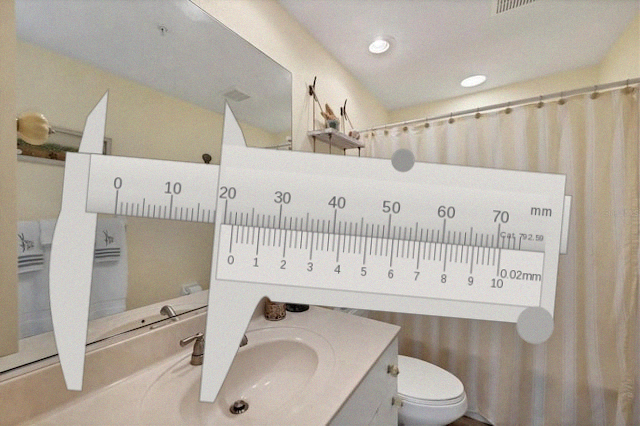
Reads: 21.5 mm
